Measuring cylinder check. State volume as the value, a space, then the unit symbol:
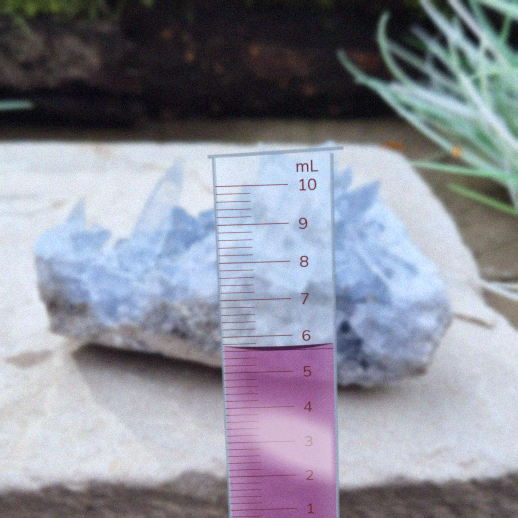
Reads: 5.6 mL
